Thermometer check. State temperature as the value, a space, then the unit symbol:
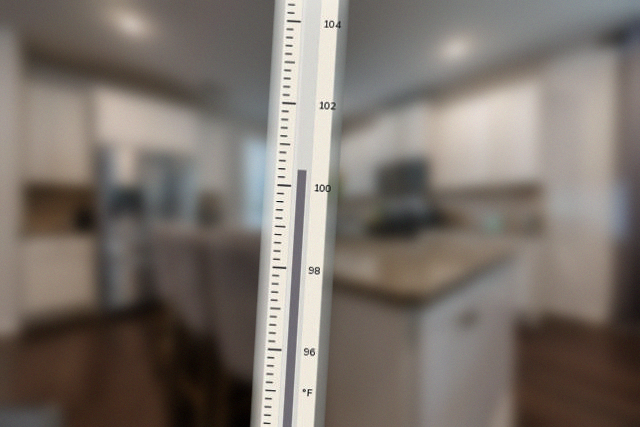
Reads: 100.4 °F
